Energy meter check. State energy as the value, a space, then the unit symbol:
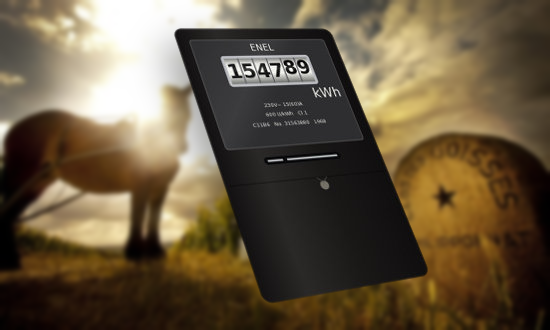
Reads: 154789 kWh
